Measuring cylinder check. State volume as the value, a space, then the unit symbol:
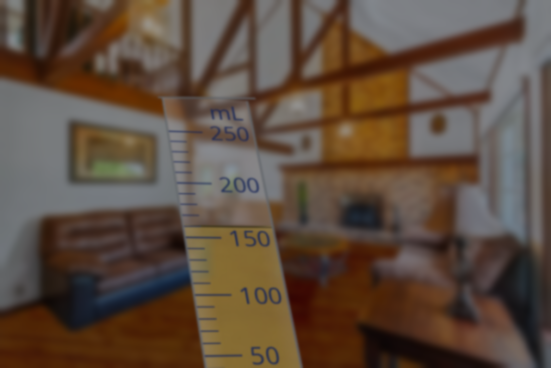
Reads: 160 mL
